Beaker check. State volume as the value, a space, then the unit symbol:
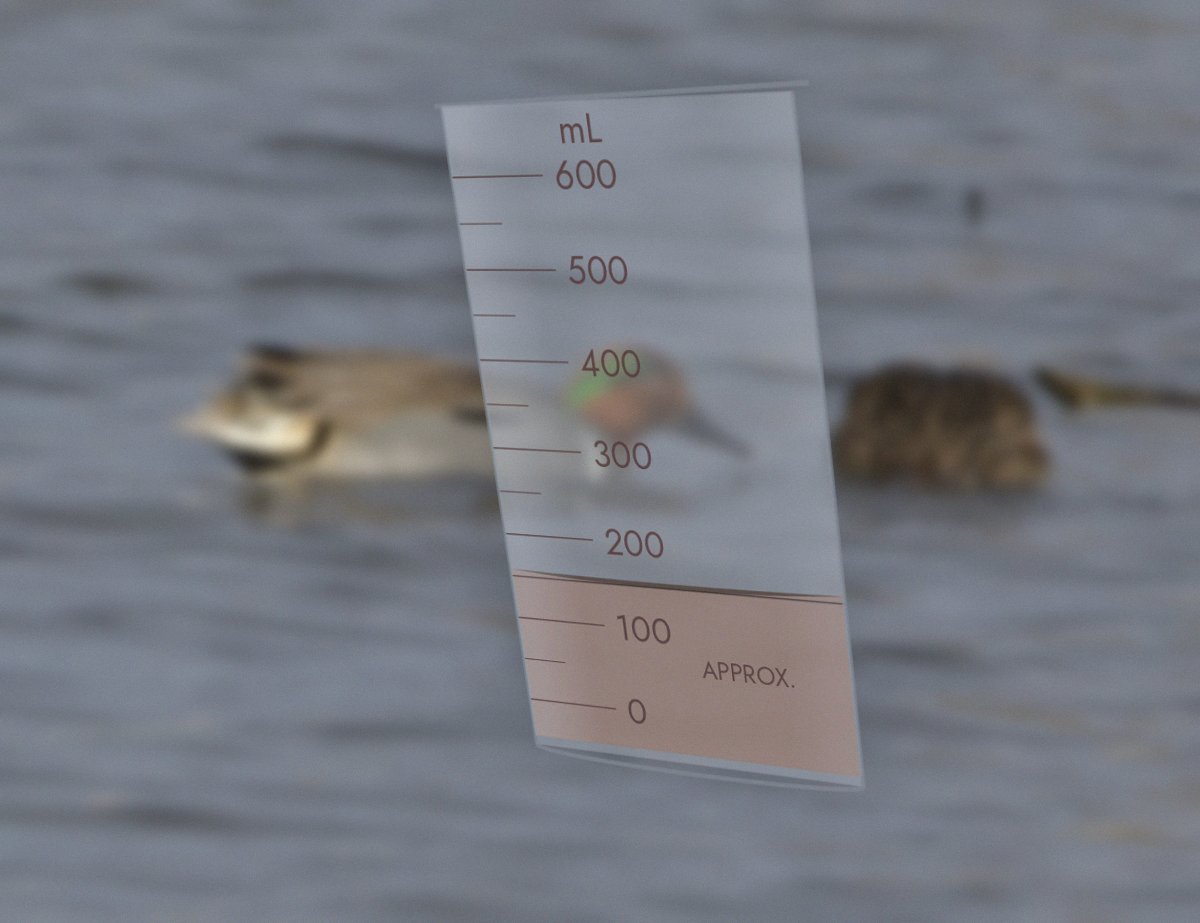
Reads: 150 mL
